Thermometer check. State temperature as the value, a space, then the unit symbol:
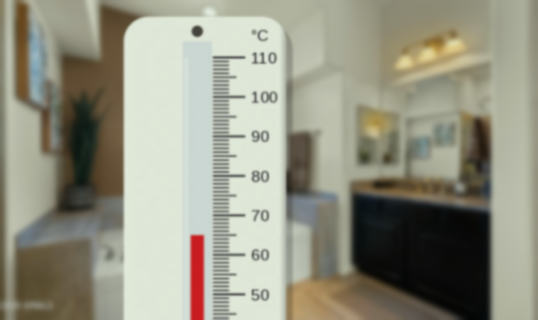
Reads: 65 °C
